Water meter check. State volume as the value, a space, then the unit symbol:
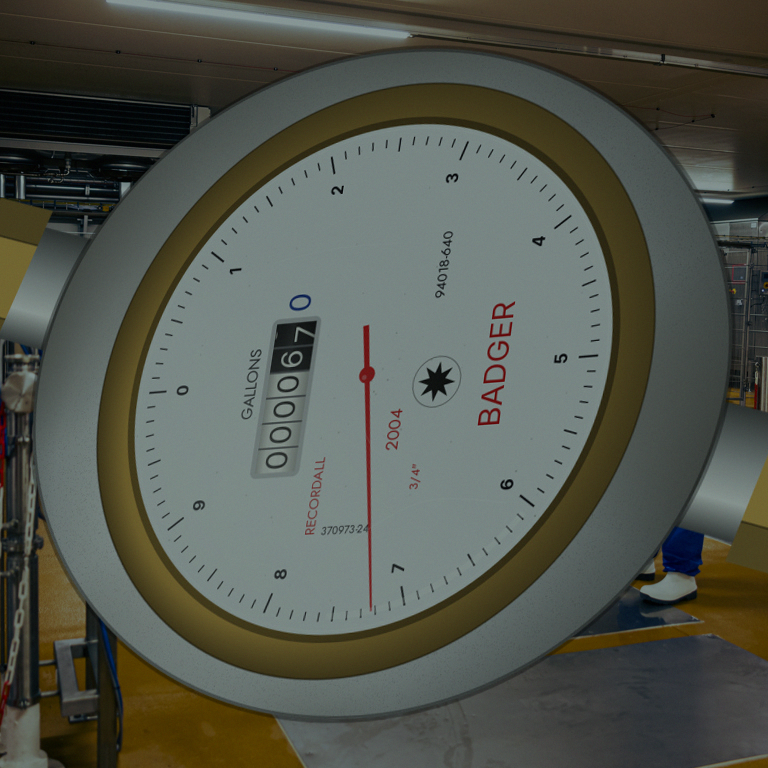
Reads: 667.2 gal
